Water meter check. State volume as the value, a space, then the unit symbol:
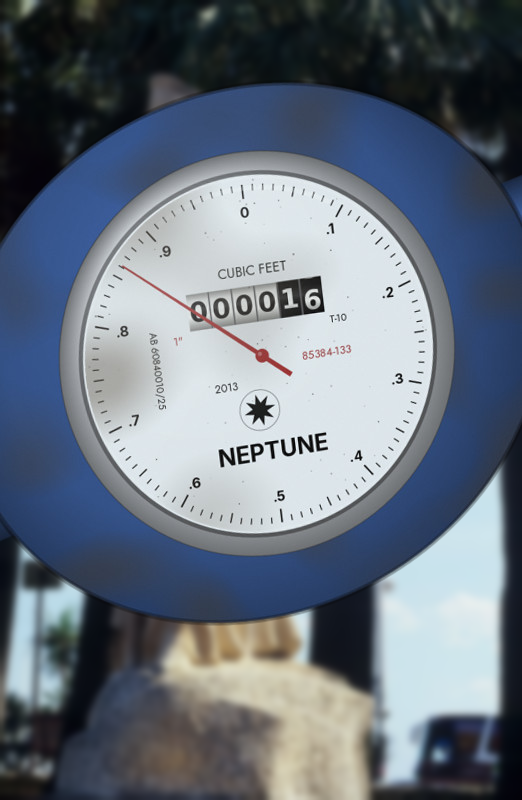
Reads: 15.86 ft³
